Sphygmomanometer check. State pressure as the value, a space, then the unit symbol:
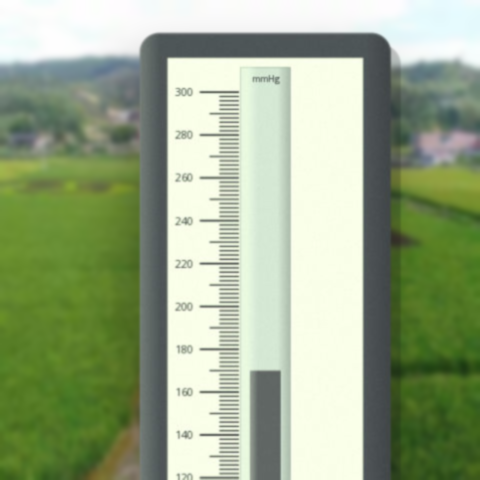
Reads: 170 mmHg
